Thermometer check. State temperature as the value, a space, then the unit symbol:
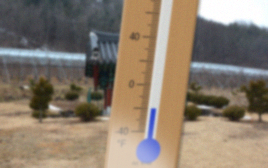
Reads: -20 °F
